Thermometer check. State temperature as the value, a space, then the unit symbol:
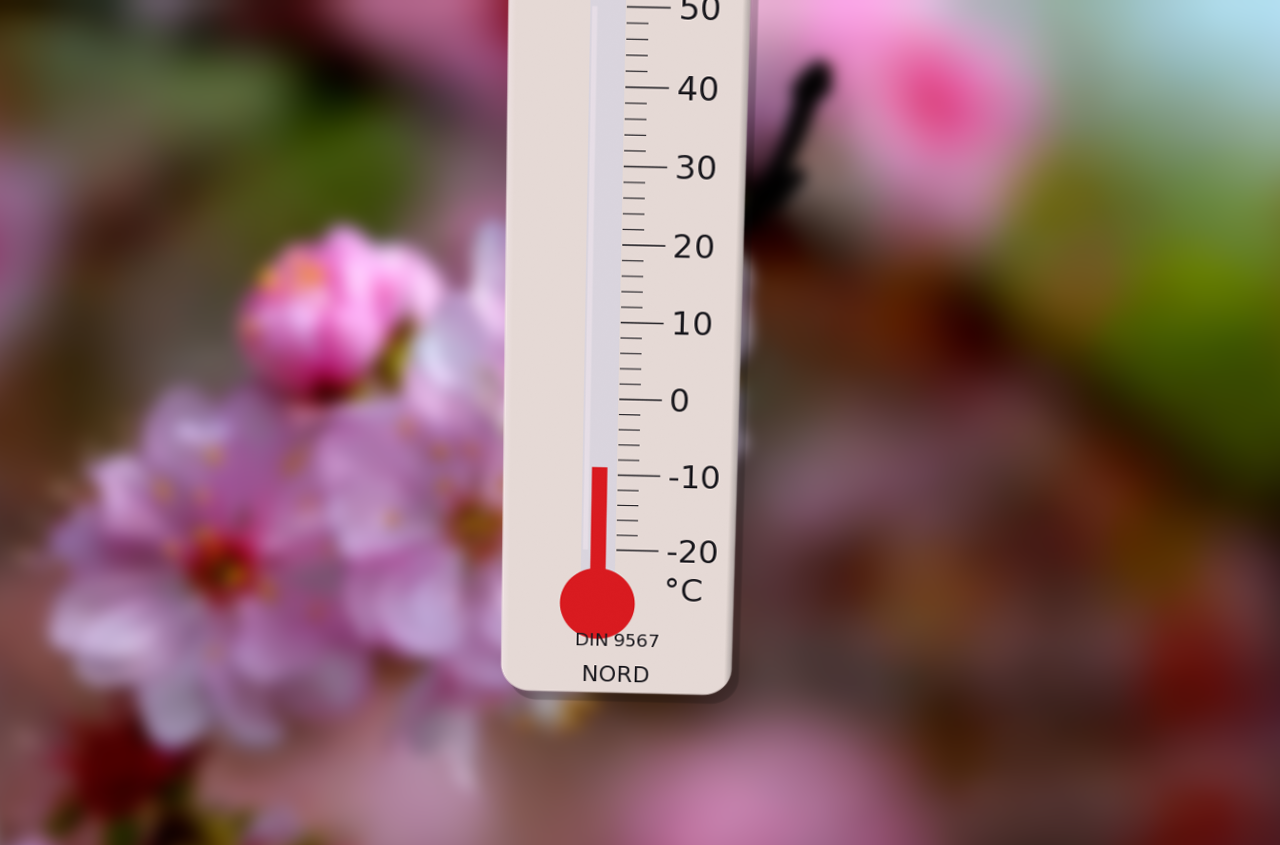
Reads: -9 °C
